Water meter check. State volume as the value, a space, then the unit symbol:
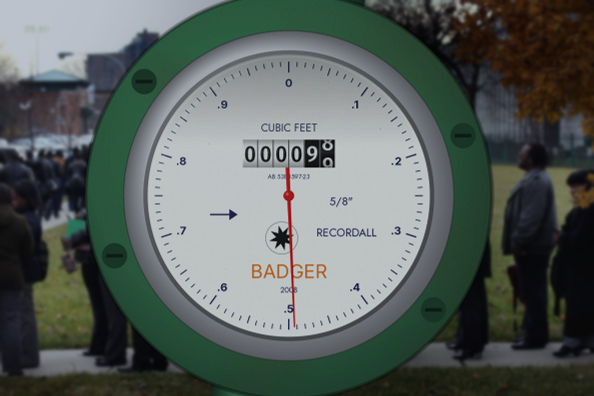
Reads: 98.49 ft³
